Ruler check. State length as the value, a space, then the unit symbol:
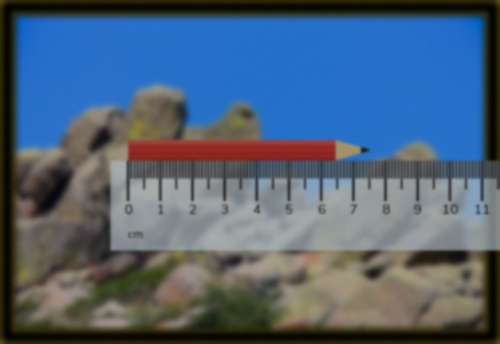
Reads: 7.5 cm
